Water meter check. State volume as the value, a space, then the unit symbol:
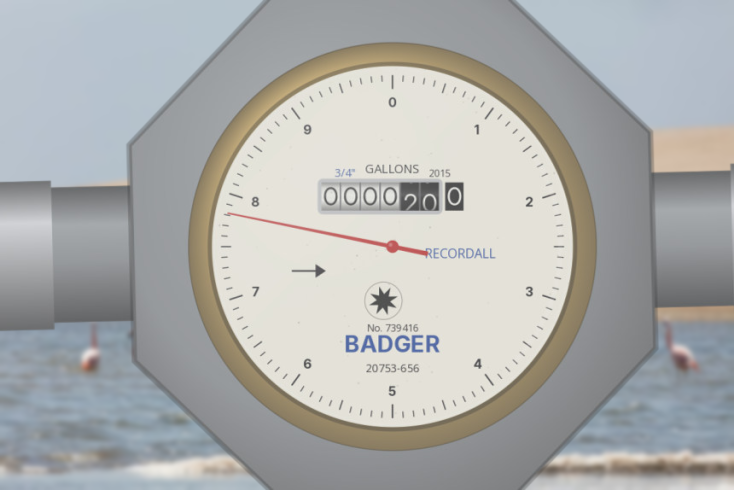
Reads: 197.8 gal
